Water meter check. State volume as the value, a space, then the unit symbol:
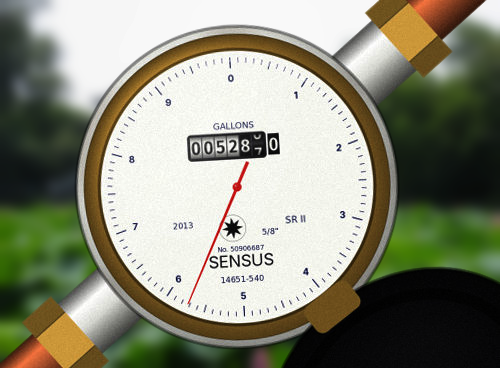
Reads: 52865.7 gal
